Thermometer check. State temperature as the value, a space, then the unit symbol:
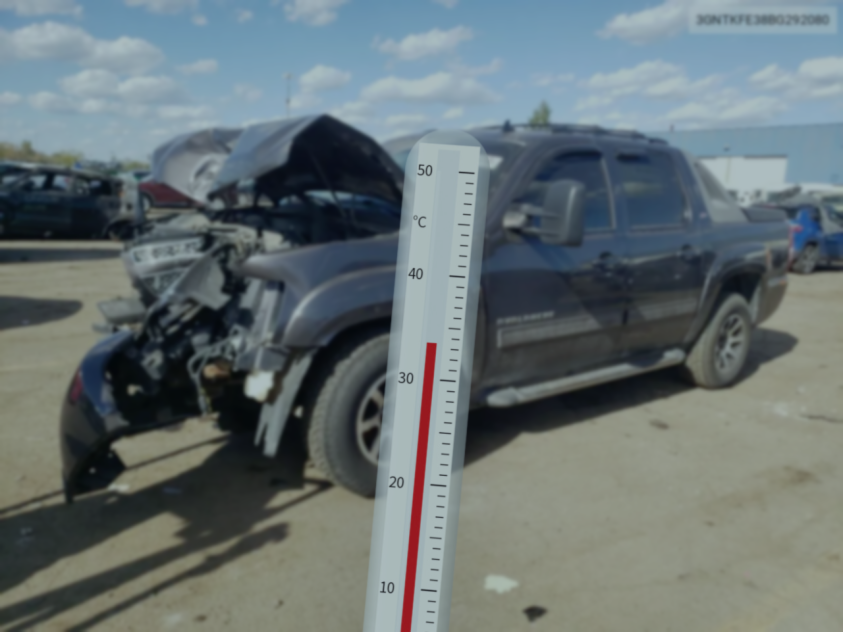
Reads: 33.5 °C
